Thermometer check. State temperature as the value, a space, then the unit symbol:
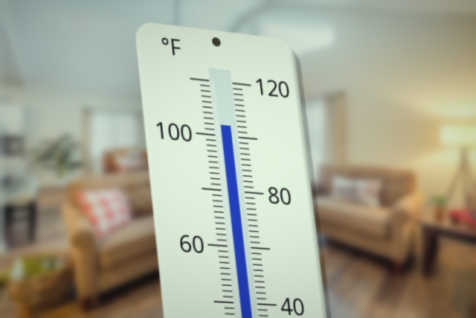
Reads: 104 °F
